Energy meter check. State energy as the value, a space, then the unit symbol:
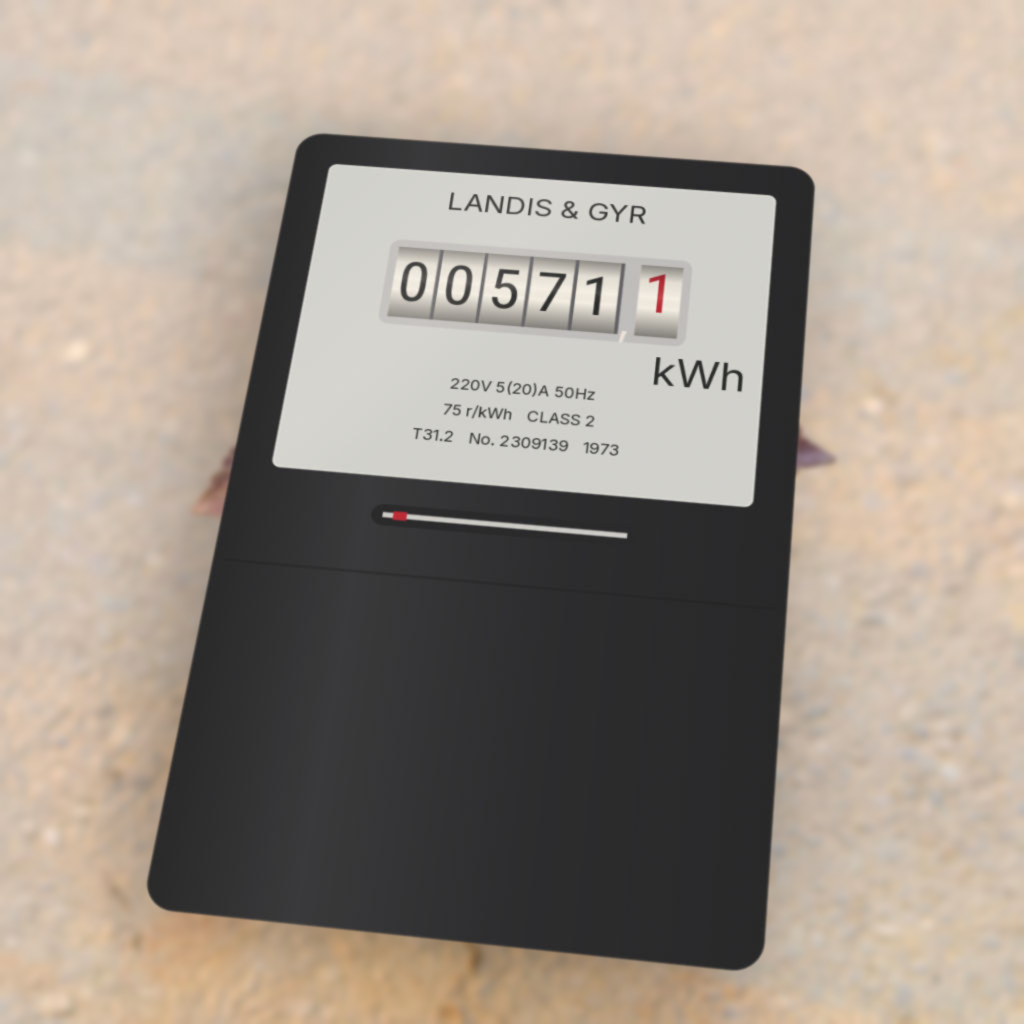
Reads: 571.1 kWh
